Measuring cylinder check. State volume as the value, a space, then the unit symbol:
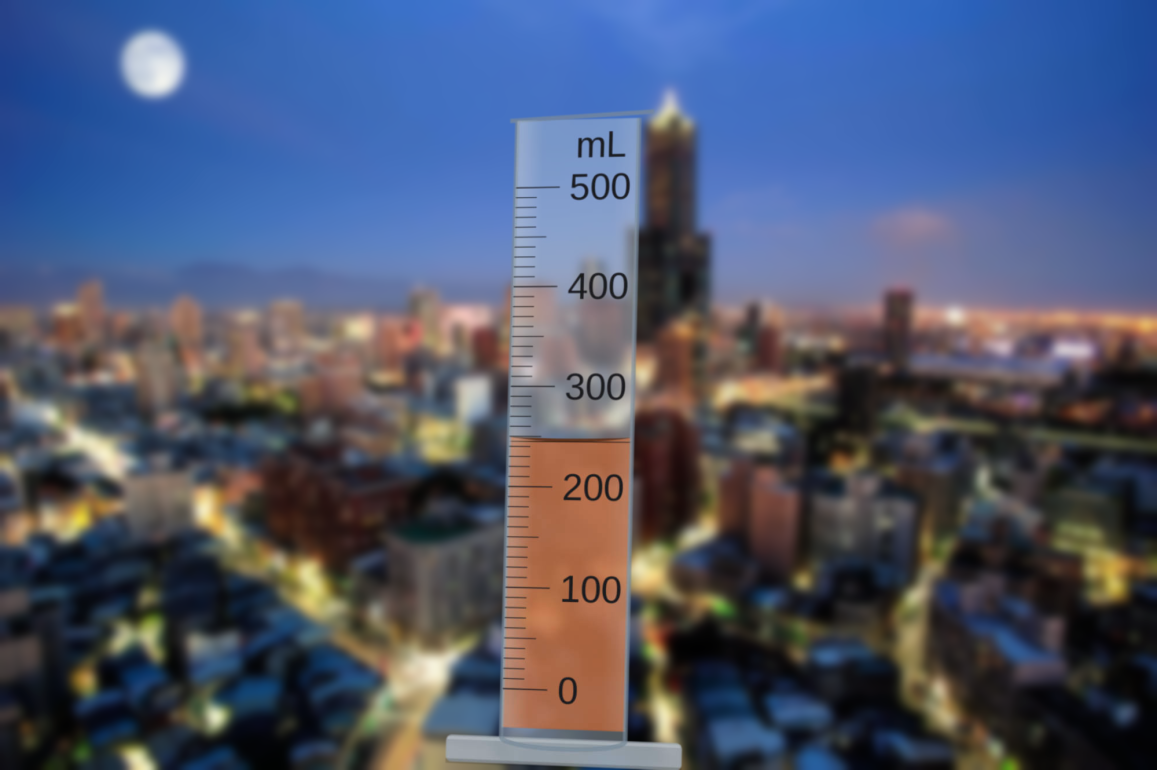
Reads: 245 mL
